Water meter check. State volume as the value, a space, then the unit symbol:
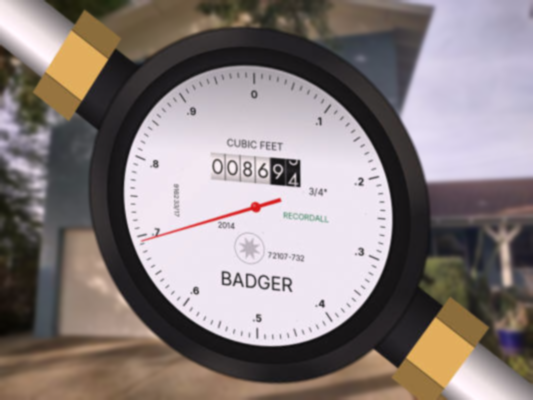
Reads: 8693.69 ft³
